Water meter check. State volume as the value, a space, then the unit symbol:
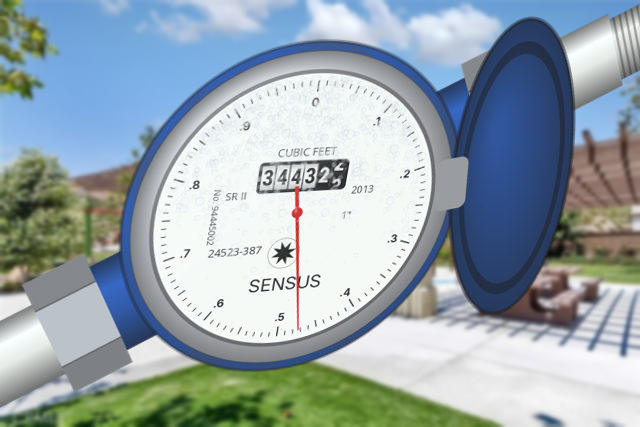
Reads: 344322.47 ft³
